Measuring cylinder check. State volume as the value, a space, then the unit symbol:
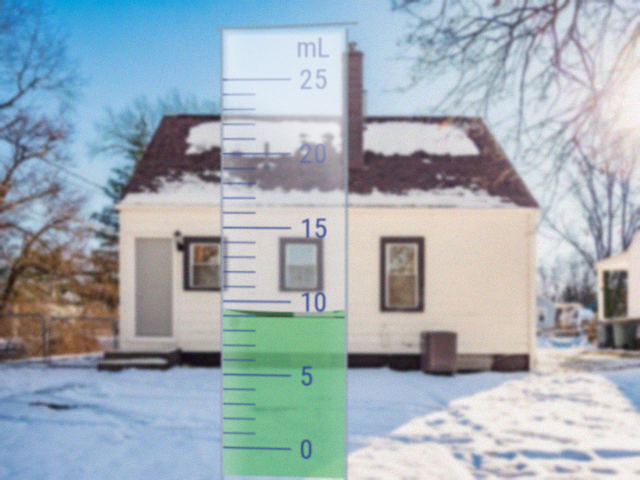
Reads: 9 mL
